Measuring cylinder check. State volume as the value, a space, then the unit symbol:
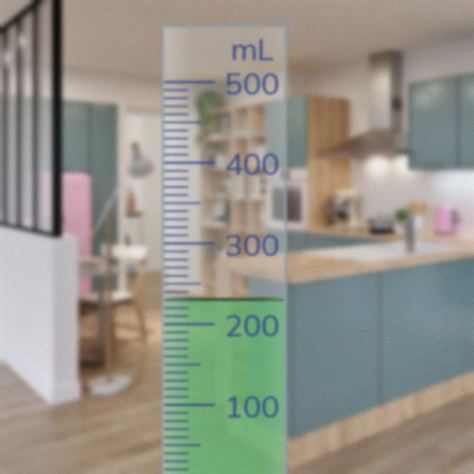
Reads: 230 mL
